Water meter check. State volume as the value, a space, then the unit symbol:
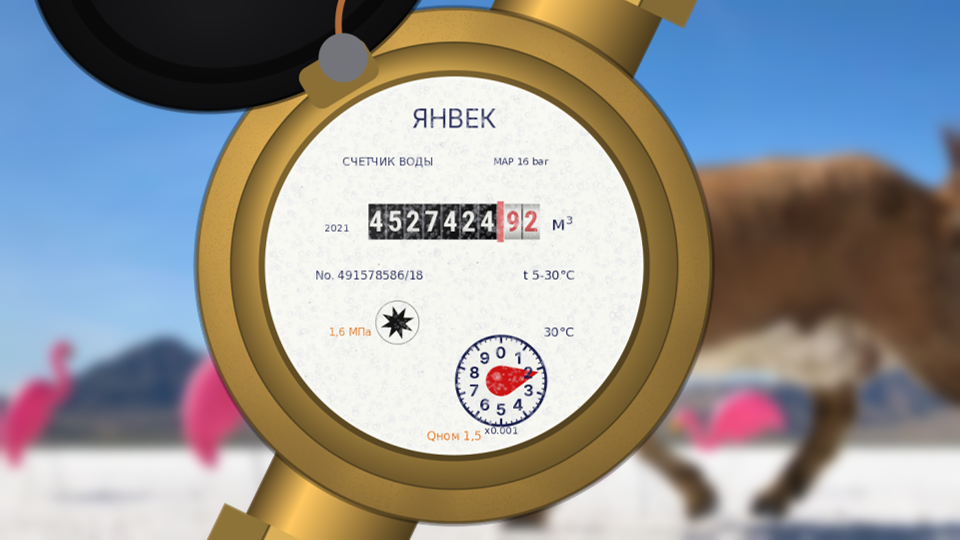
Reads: 4527424.922 m³
